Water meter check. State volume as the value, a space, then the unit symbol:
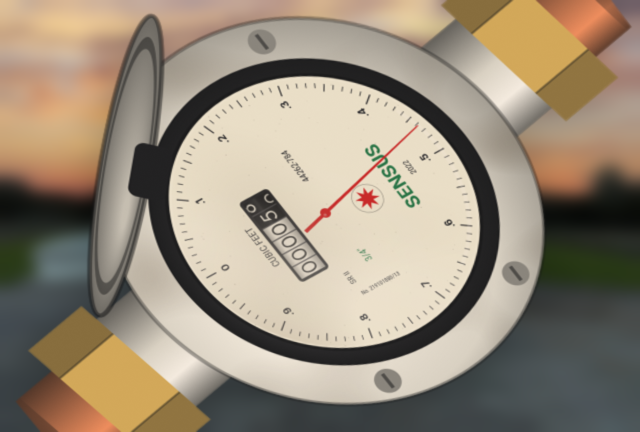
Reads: 58.46 ft³
